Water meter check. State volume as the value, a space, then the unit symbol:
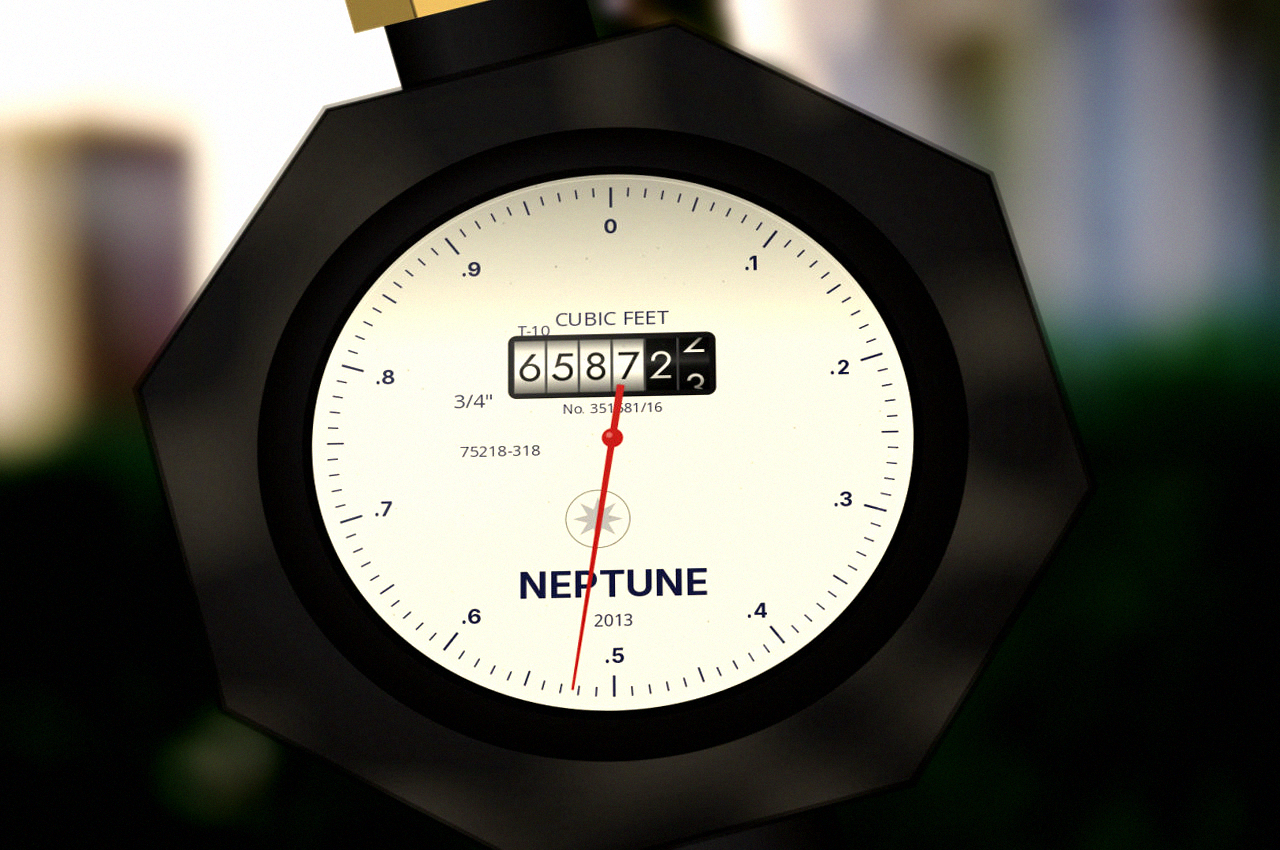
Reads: 658722.52 ft³
